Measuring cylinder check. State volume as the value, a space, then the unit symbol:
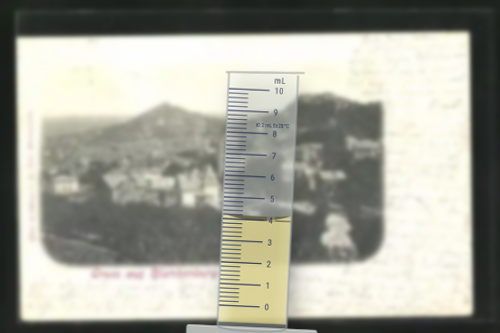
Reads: 4 mL
